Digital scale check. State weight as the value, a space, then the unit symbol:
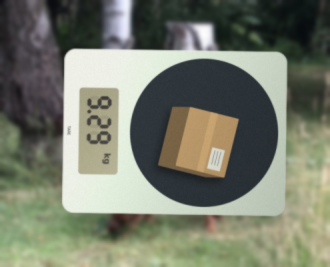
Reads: 9.29 kg
